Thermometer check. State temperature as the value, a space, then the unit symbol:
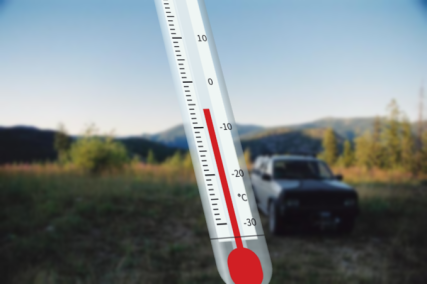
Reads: -6 °C
